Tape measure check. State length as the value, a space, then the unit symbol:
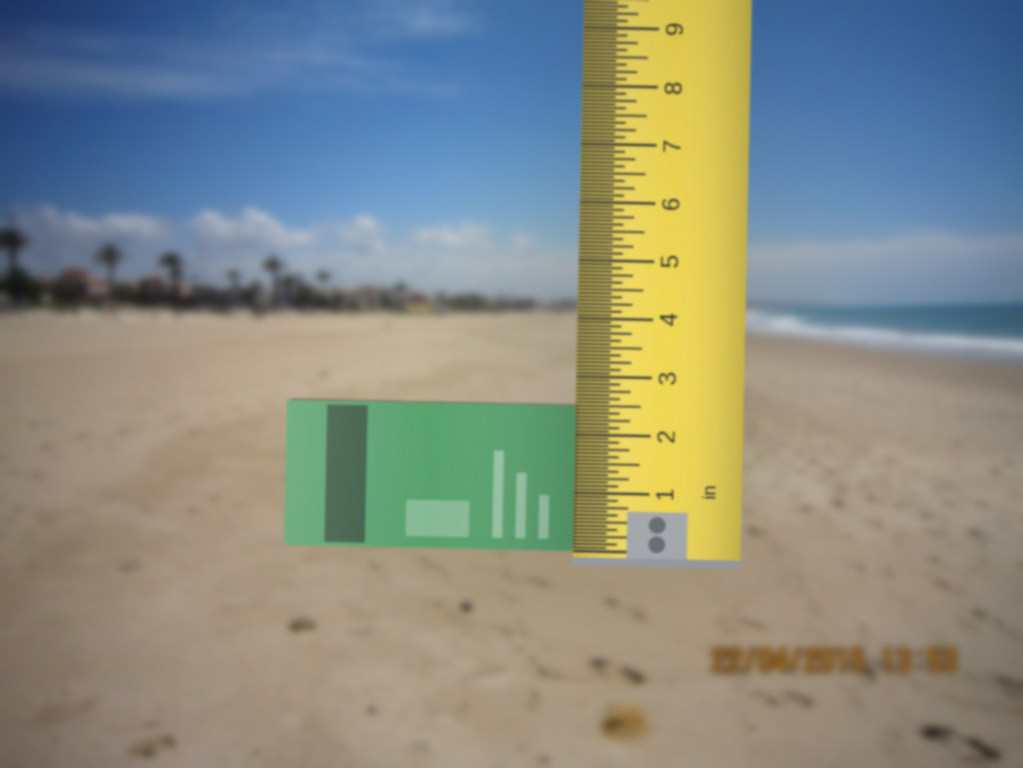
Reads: 2.5 in
